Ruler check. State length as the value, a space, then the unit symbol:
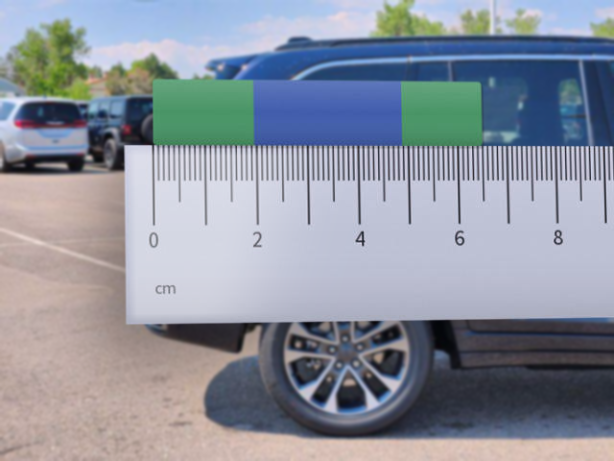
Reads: 6.5 cm
